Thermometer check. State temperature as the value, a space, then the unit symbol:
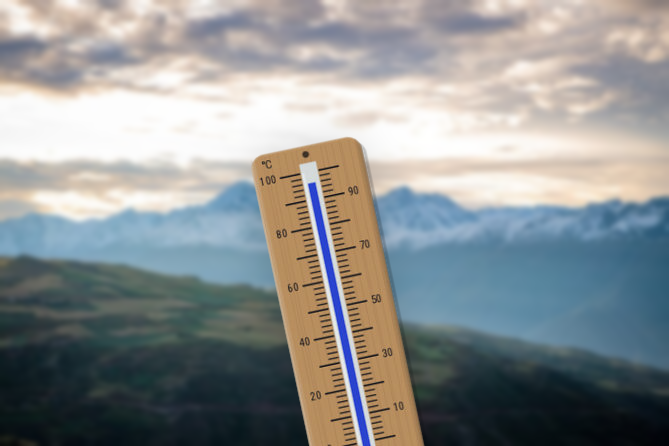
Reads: 96 °C
